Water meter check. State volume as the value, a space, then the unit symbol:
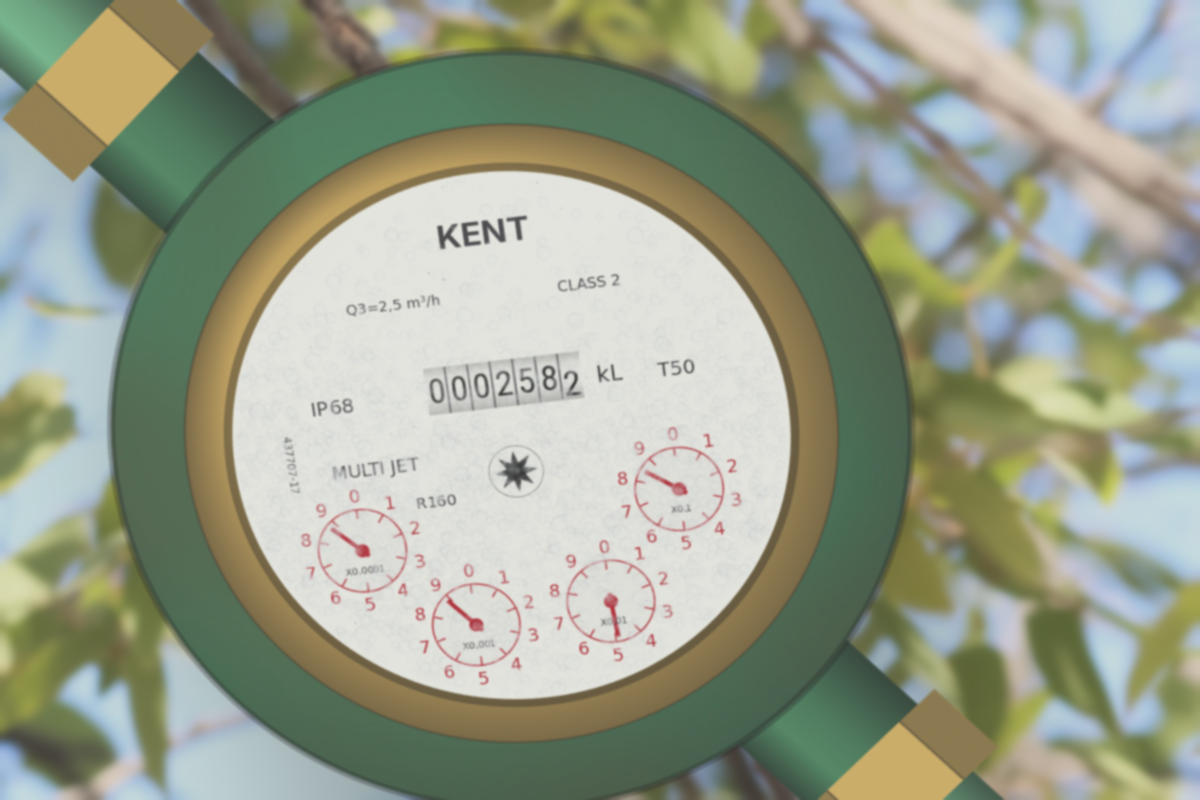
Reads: 2581.8488 kL
